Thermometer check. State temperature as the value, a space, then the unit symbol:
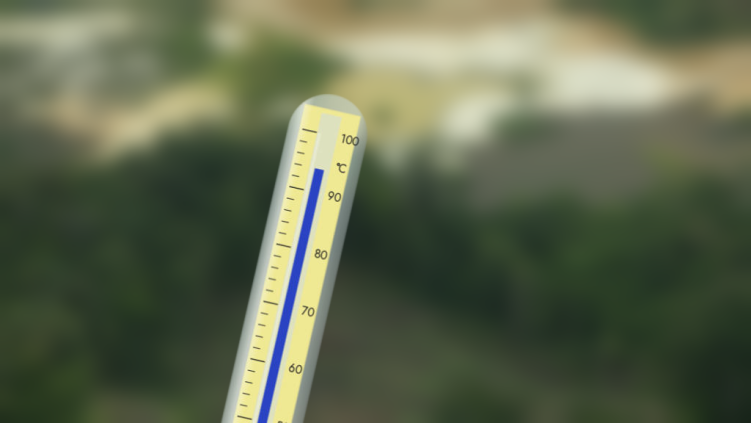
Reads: 94 °C
